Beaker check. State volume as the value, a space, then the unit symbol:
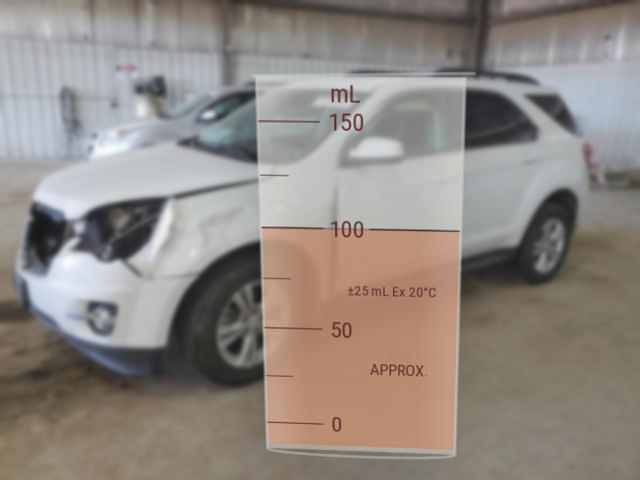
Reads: 100 mL
